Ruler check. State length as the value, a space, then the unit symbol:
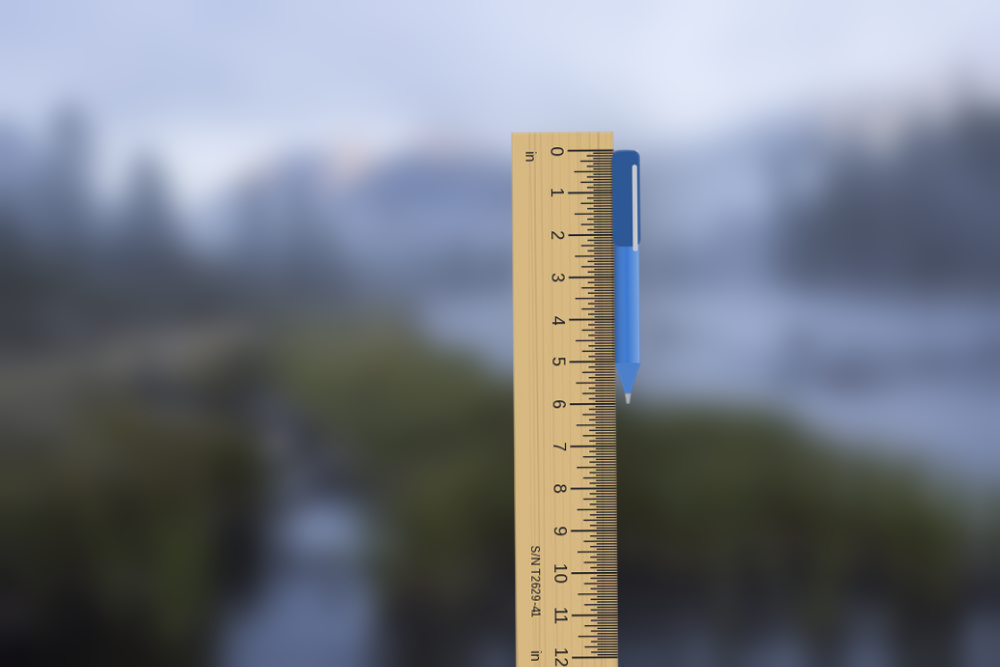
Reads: 6 in
